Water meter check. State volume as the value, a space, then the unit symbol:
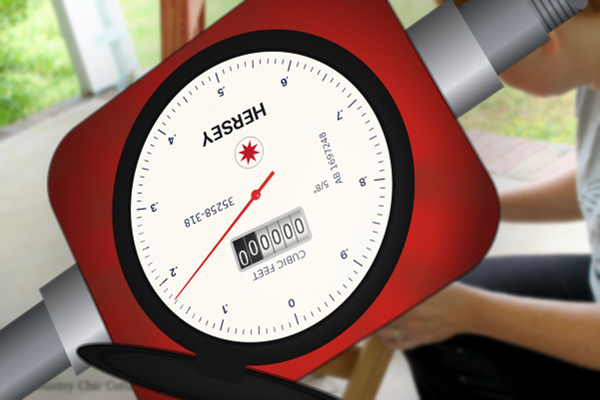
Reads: 0.17 ft³
